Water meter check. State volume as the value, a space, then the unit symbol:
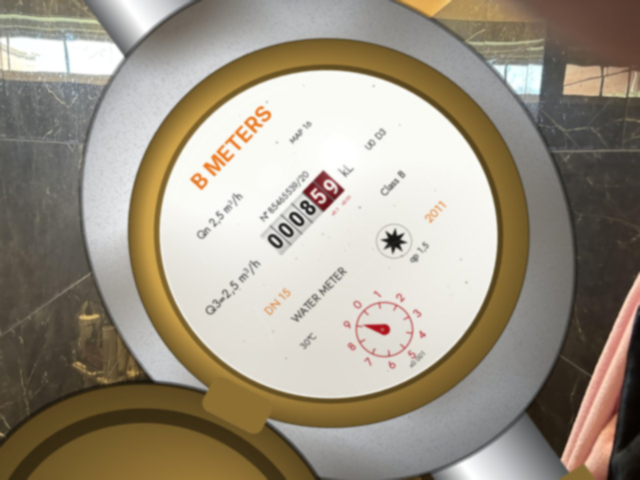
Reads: 8.589 kL
